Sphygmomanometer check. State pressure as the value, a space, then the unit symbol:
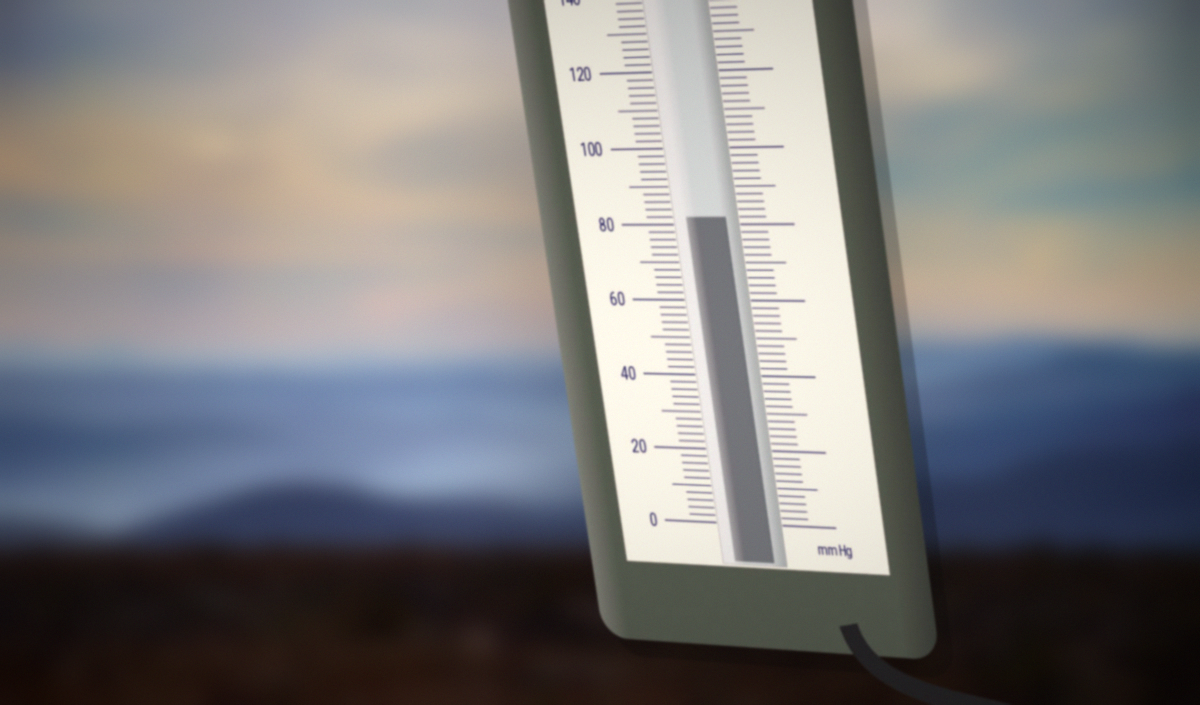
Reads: 82 mmHg
